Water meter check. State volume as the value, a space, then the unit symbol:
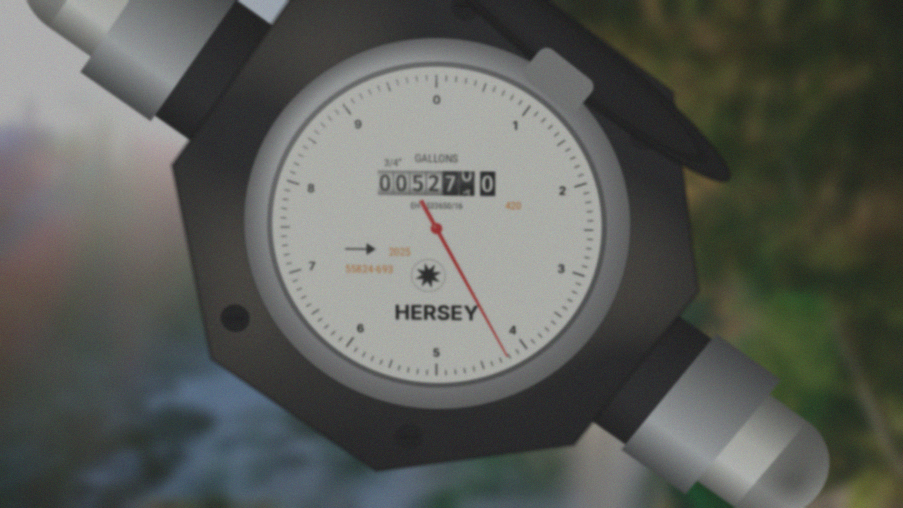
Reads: 52704.2 gal
